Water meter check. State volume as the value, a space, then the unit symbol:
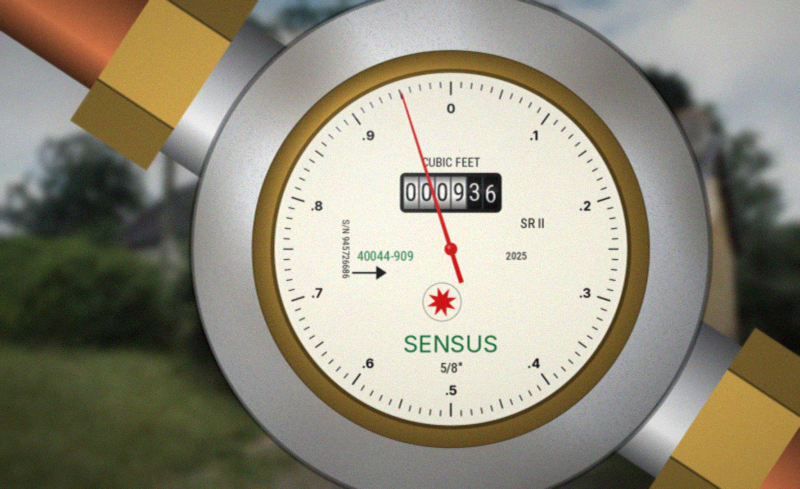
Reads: 935.95 ft³
